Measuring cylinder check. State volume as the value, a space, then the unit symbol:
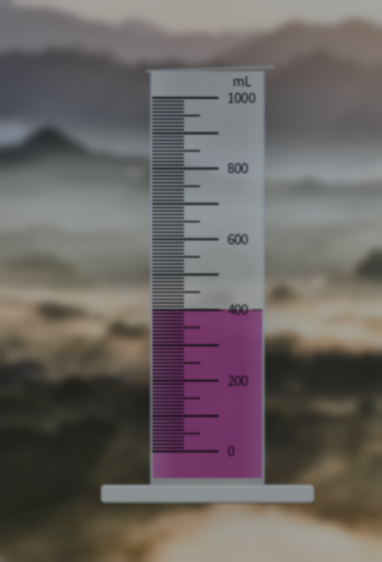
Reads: 400 mL
